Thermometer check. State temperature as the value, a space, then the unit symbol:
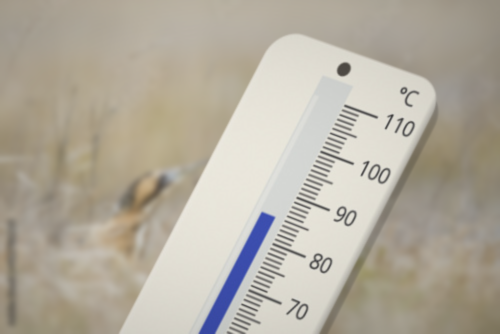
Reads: 85 °C
